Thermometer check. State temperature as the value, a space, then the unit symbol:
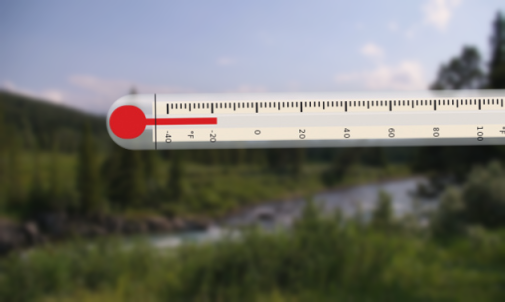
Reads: -18 °F
